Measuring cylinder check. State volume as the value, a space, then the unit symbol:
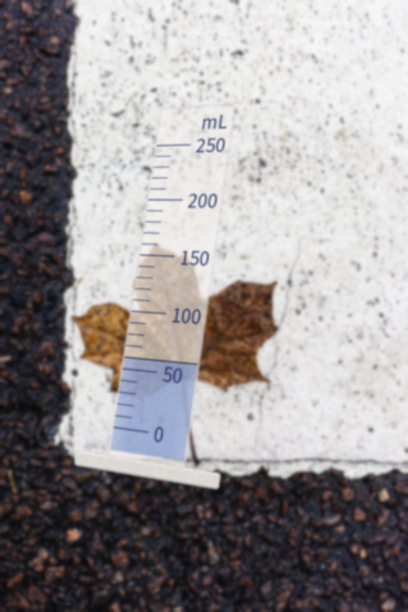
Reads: 60 mL
